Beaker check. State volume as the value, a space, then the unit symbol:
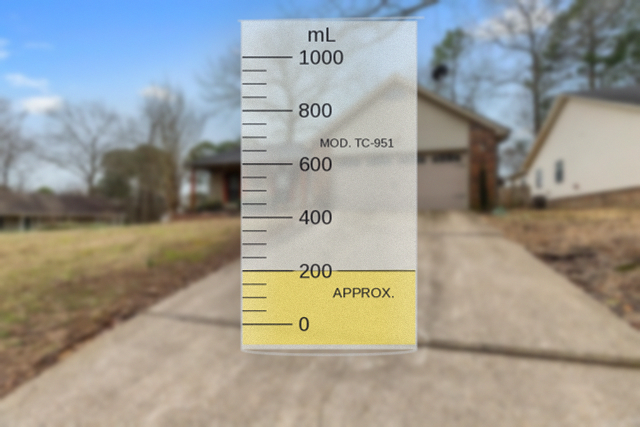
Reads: 200 mL
